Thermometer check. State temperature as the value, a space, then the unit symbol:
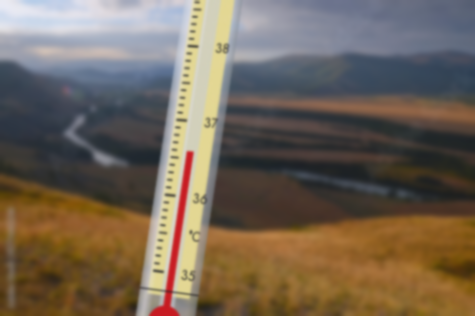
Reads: 36.6 °C
